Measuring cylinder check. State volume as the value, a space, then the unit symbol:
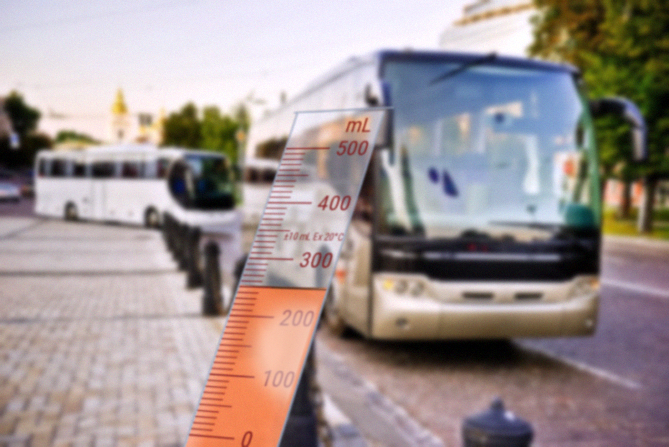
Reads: 250 mL
